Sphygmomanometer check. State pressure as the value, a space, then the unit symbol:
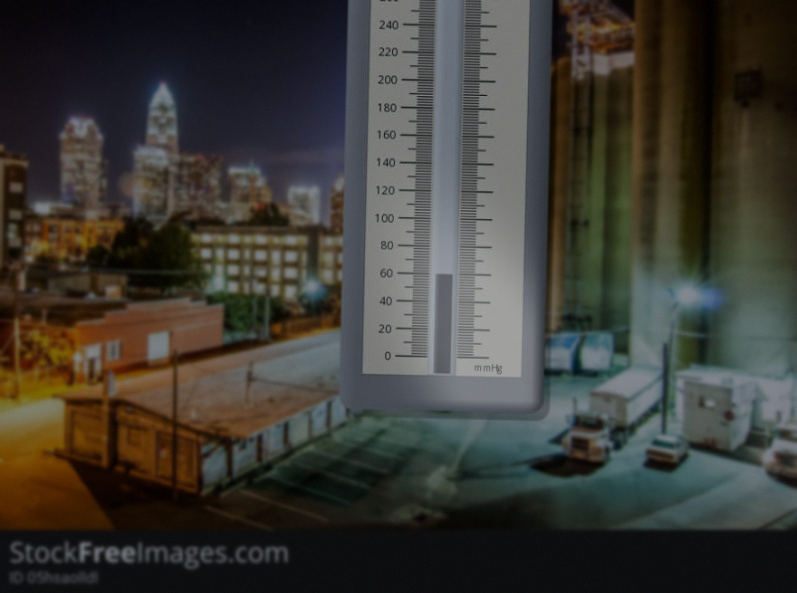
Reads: 60 mmHg
